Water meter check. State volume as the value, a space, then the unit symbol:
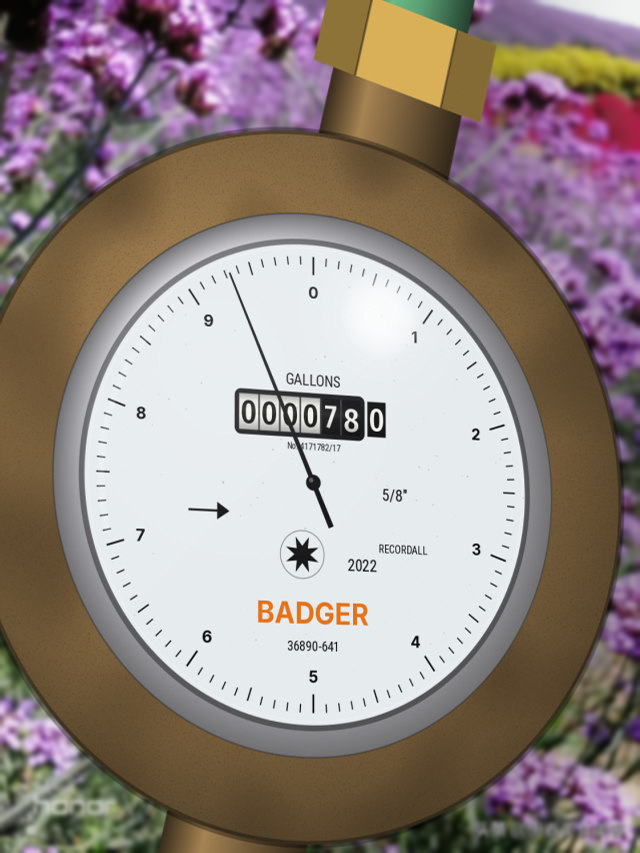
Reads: 779.3 gal
